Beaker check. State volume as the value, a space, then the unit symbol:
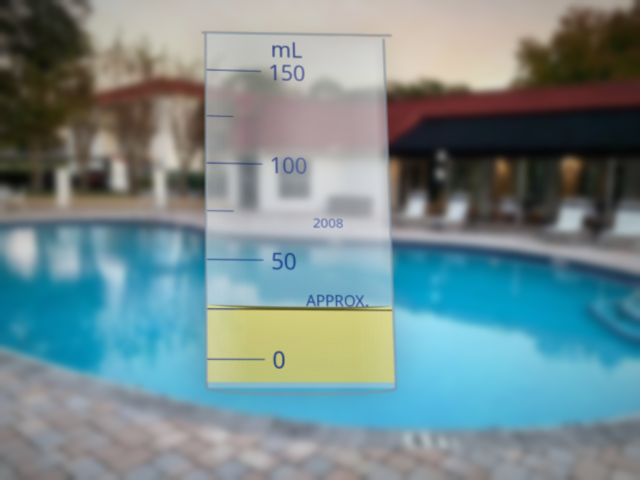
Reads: 25 mL
